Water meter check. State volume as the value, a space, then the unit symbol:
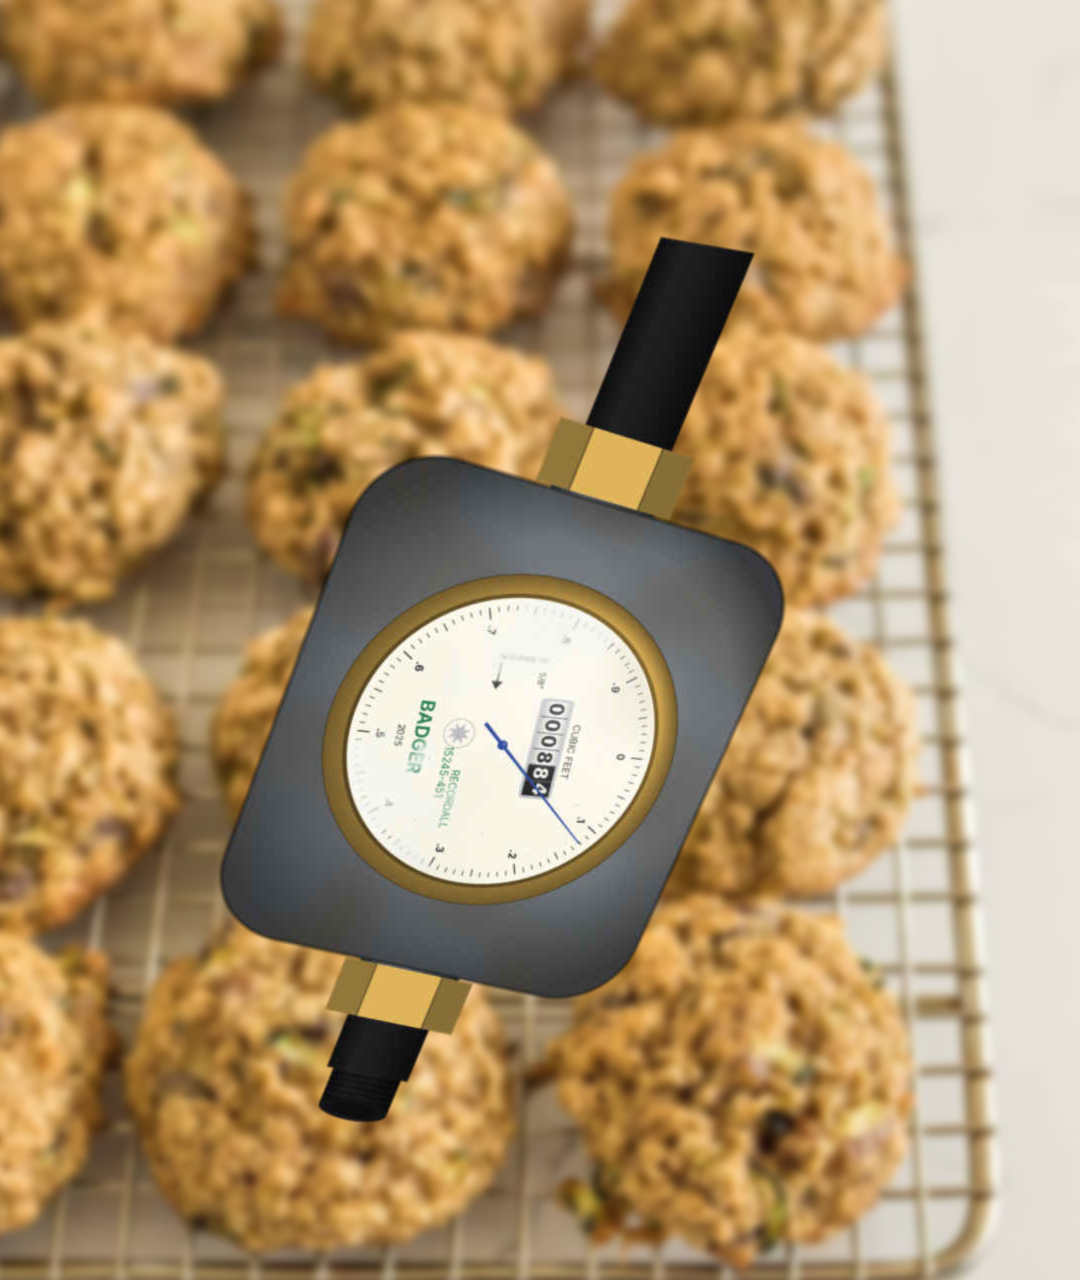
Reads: 884.12 ft³
